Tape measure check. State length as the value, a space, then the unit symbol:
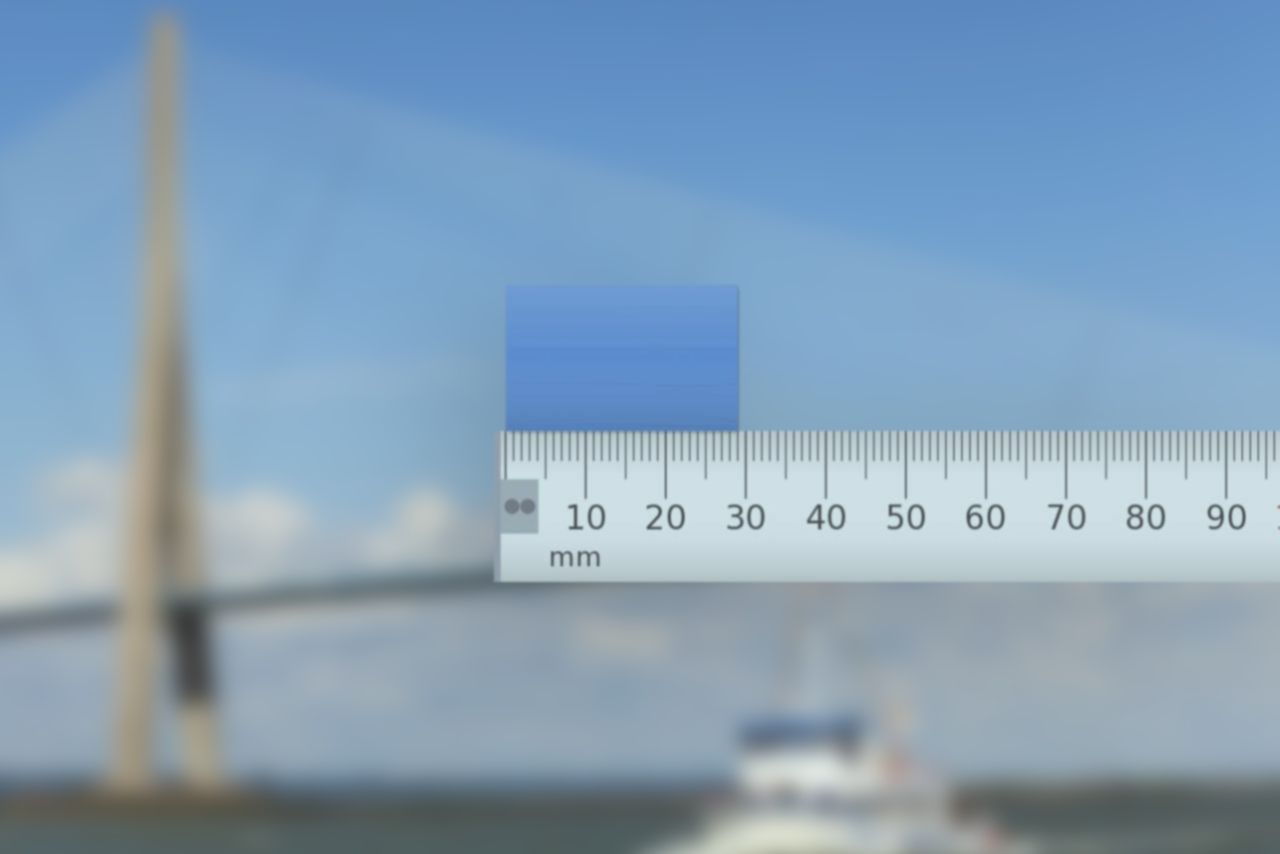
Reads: 29 mm
